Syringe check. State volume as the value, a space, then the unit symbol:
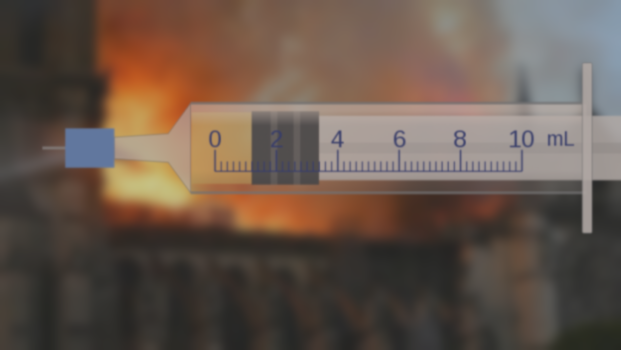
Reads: 1.2 mL
